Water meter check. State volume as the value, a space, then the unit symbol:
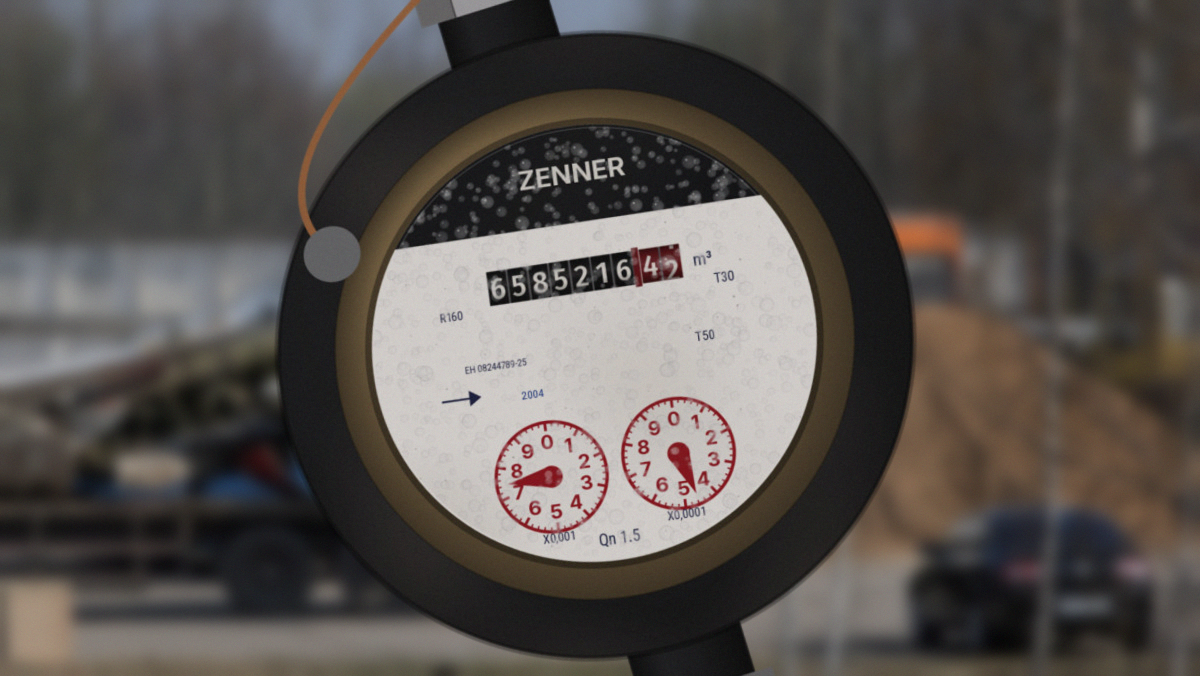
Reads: 6585216.4174 m³
